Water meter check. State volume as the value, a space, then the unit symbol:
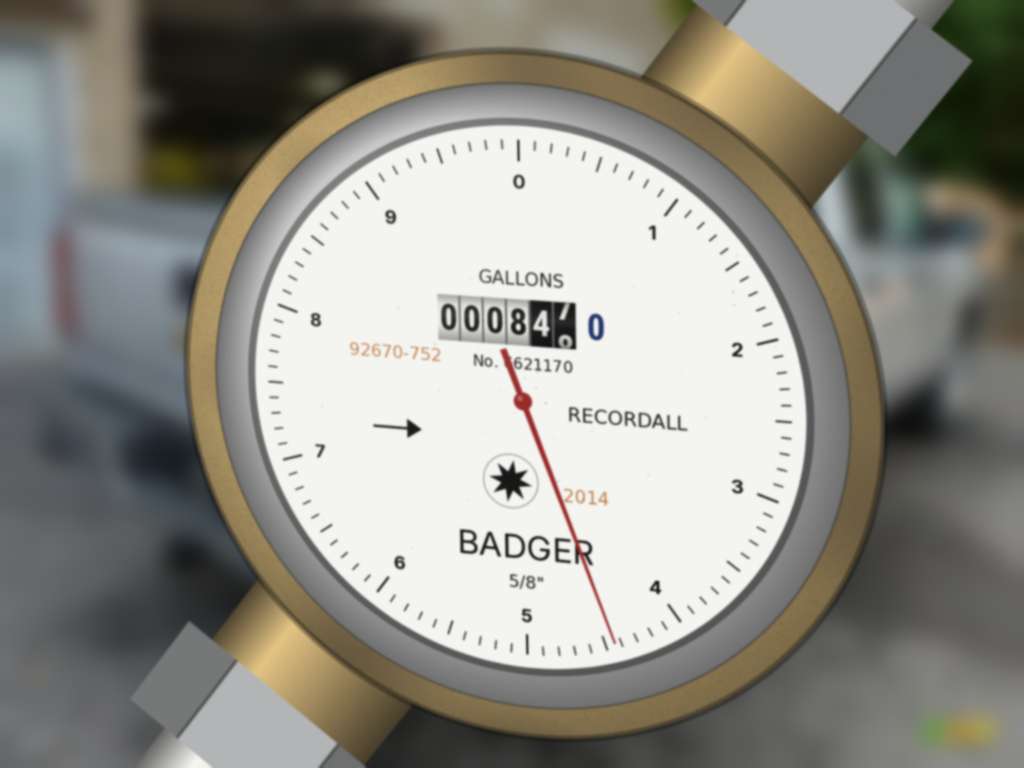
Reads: 8474.4 gal
